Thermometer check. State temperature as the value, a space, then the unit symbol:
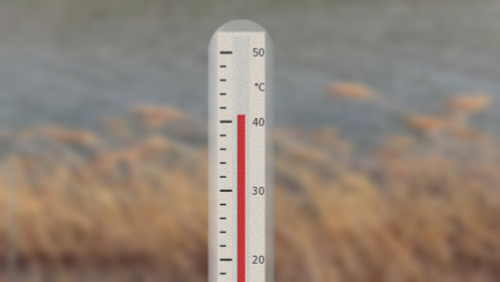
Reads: 41 °C
